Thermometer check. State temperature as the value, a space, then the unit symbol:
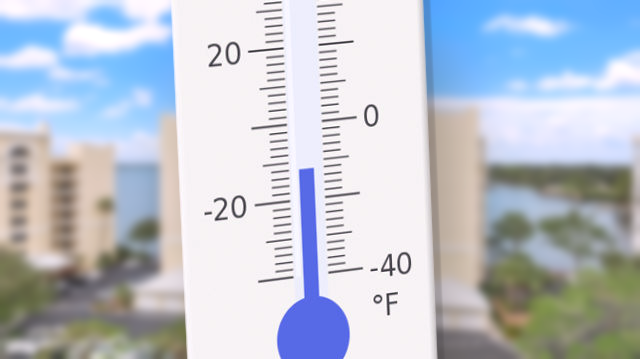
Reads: -12 °F
